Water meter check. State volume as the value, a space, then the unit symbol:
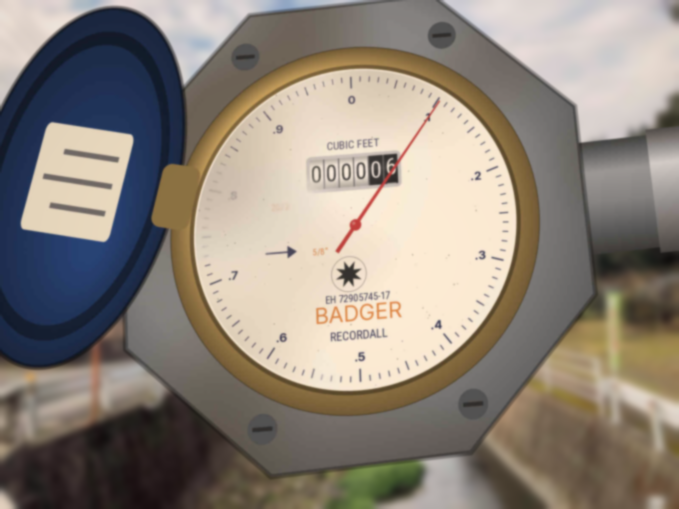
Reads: 6.10 ft³
